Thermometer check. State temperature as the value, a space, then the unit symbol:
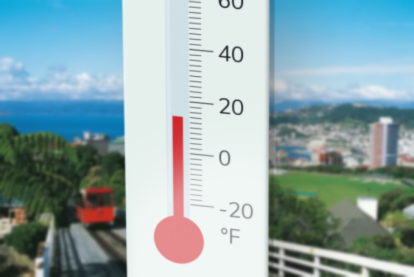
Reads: 14 °F
